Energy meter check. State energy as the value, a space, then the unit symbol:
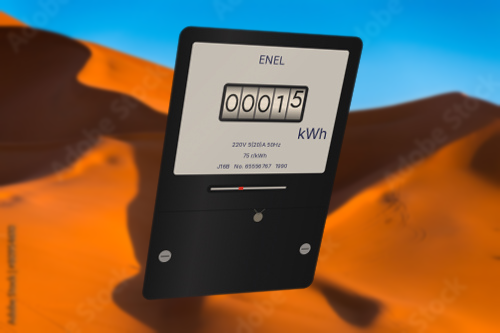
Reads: 15 kWh
